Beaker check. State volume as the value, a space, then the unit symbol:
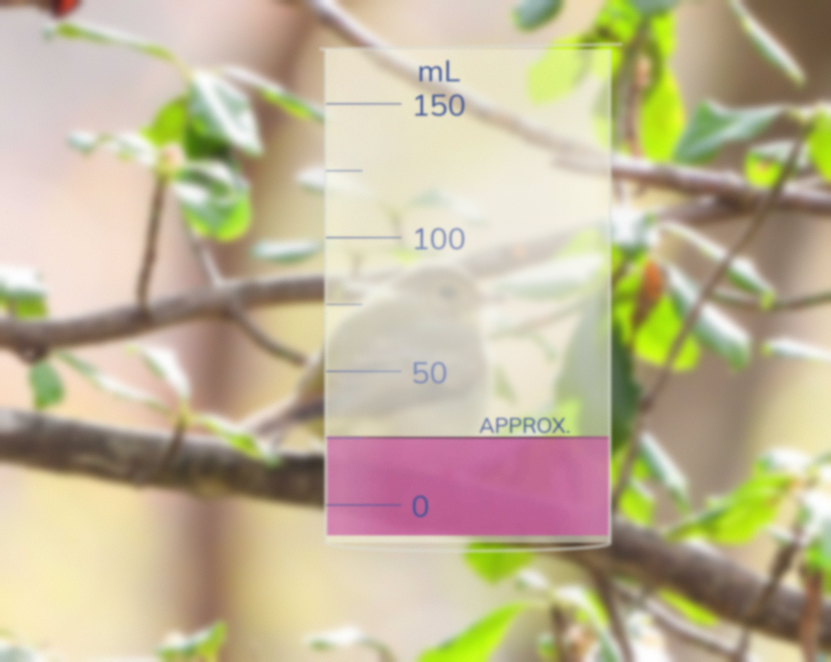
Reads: 25 mL
